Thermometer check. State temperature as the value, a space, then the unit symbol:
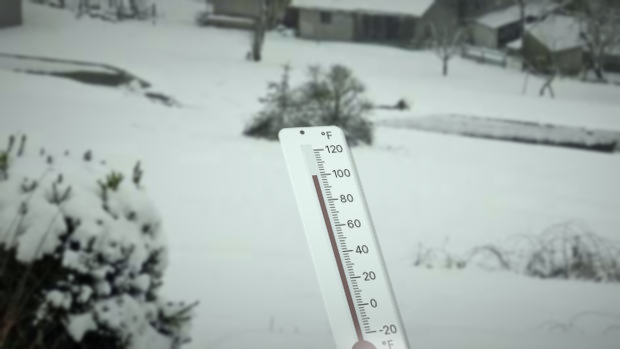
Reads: 100 °F
